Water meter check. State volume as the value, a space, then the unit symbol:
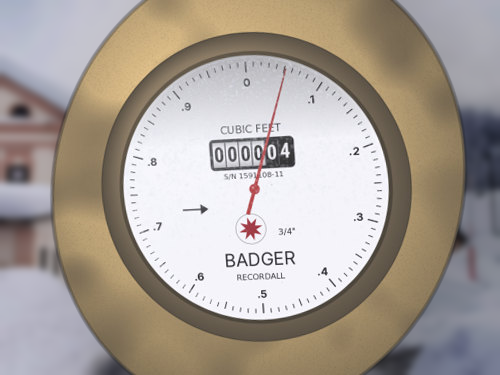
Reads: 4.05 ft³
